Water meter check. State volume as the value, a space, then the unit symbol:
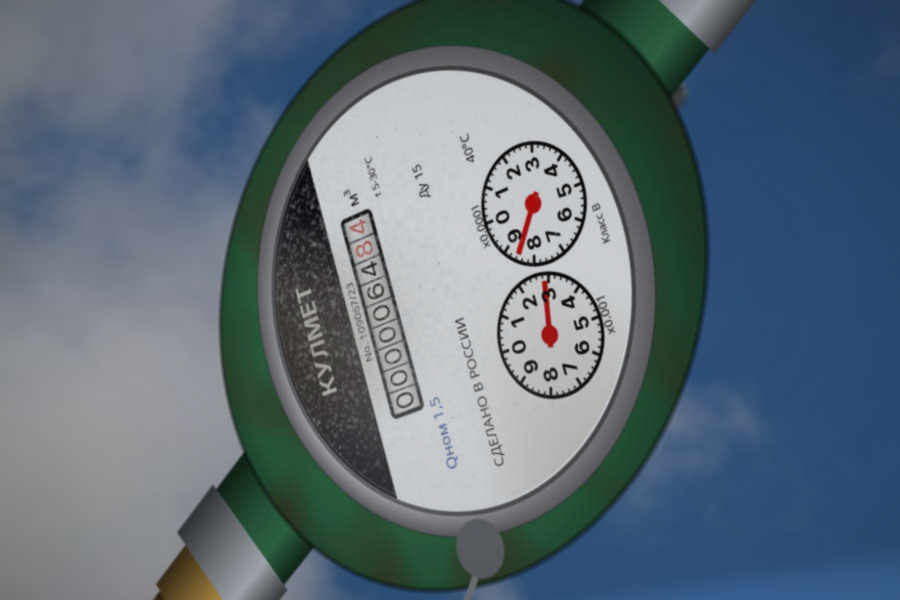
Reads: 64.8428 m³
